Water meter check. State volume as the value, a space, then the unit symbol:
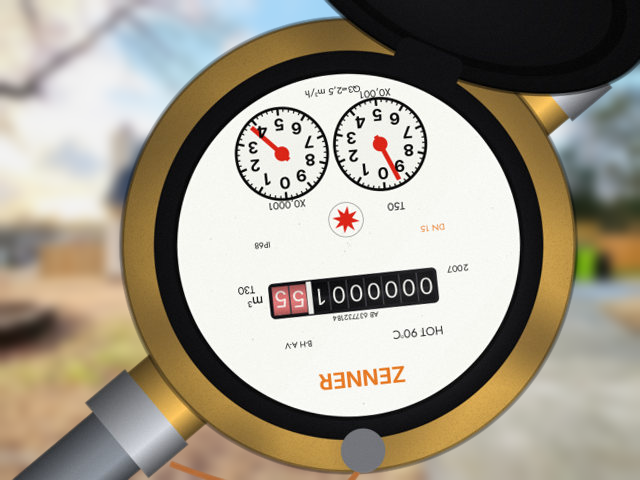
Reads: 1.5493 m³
